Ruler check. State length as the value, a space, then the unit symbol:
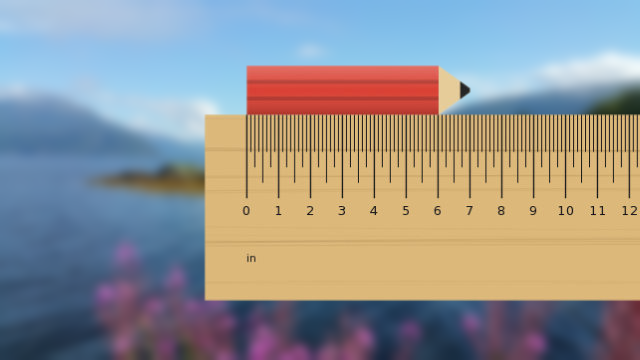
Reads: 7 in
